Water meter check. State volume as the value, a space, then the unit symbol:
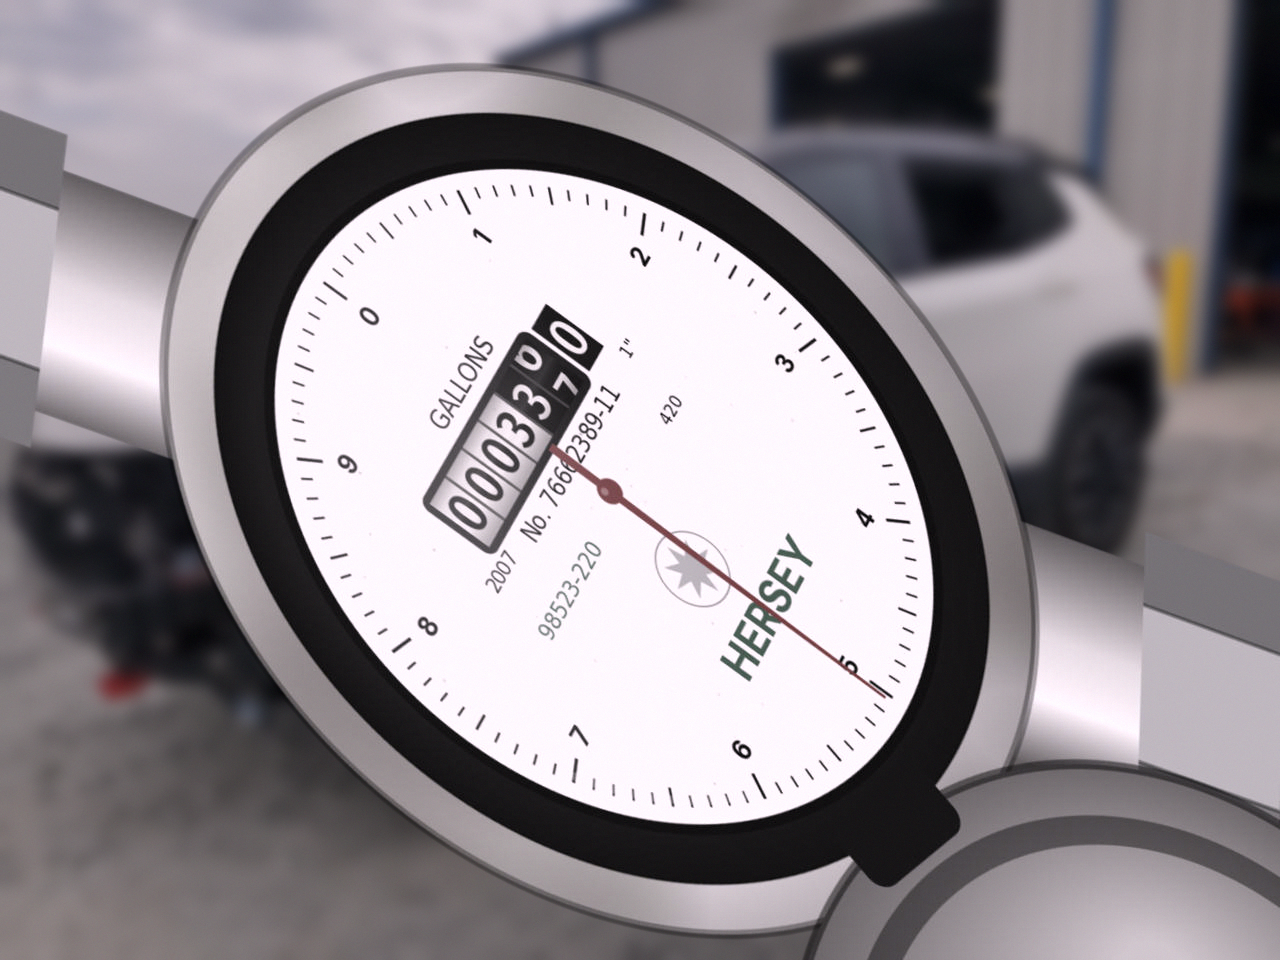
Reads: 3365.0 gal
